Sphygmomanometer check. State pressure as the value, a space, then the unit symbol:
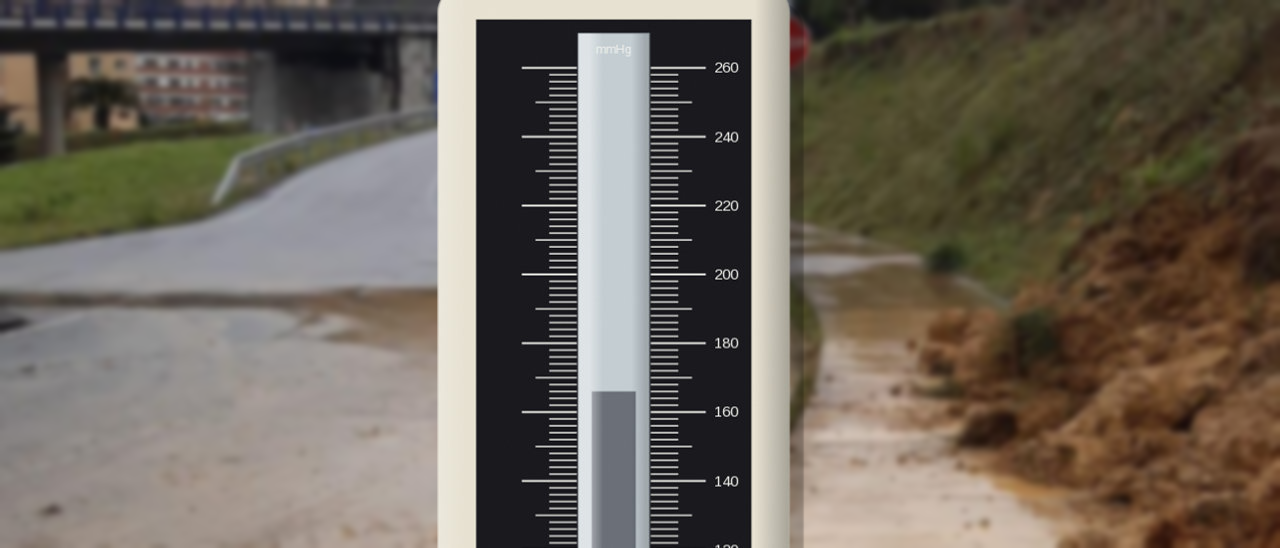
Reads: 166 mmHg
